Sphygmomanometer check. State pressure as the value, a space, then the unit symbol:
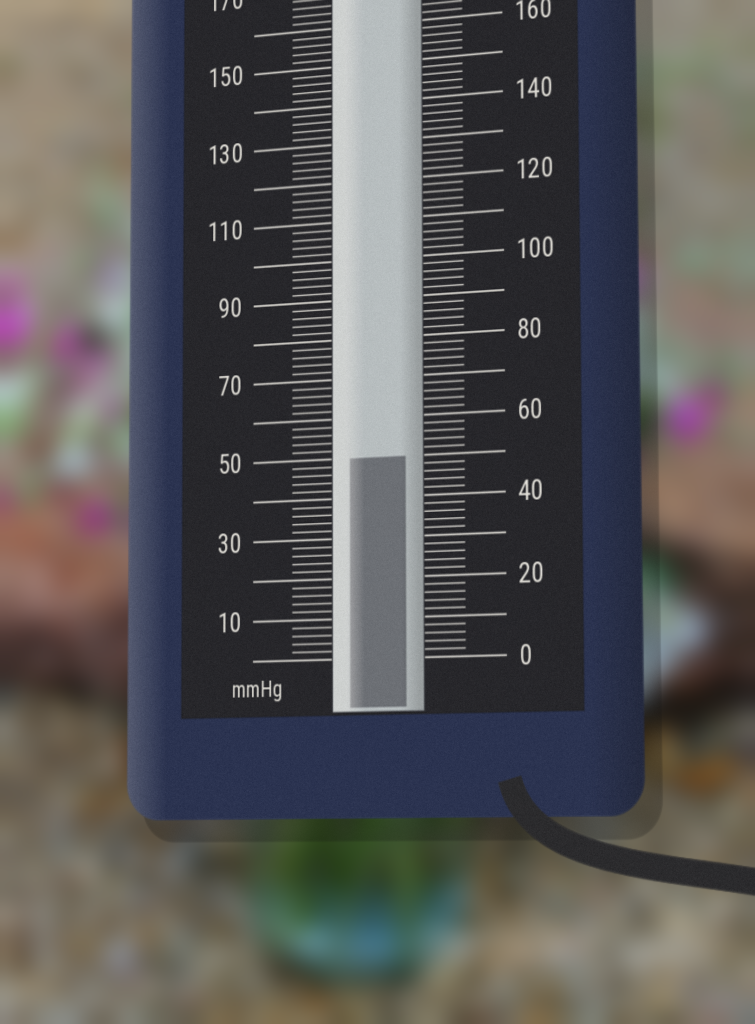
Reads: 50 mmHg
